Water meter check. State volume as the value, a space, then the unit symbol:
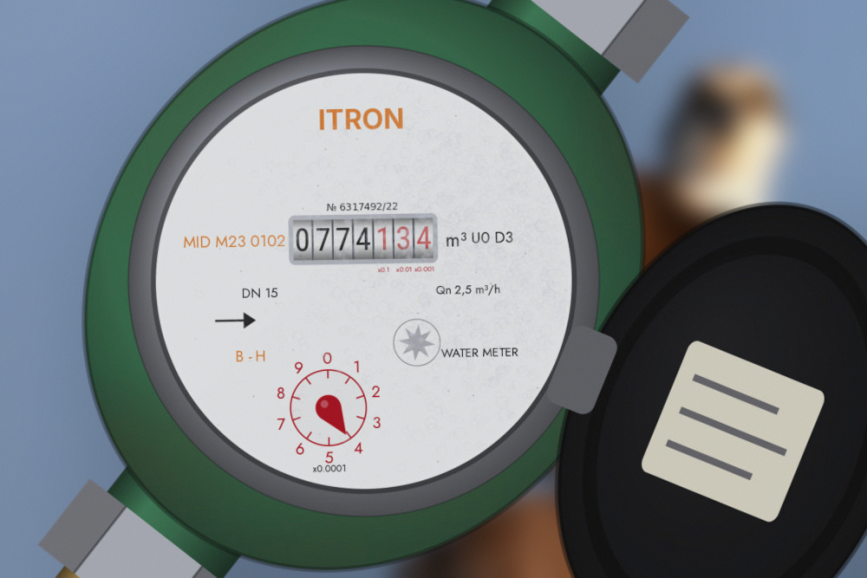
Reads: 774.1344 m³
